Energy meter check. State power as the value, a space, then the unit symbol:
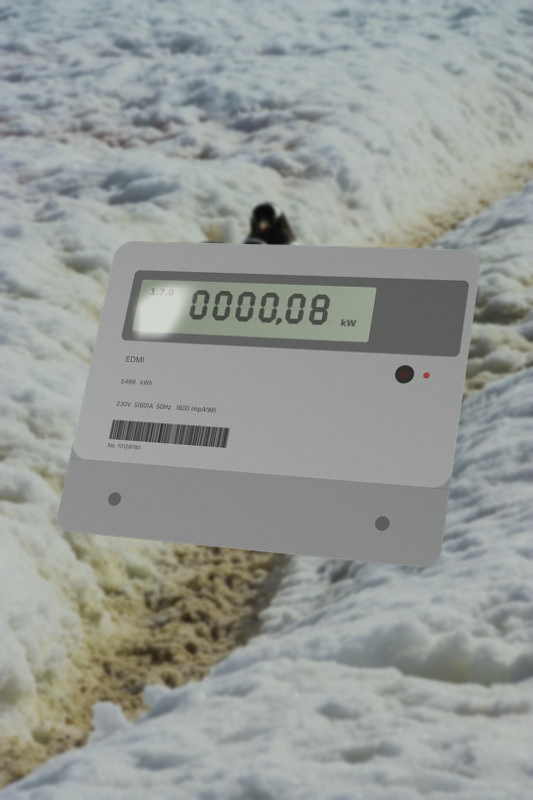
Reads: 0.08 kW
